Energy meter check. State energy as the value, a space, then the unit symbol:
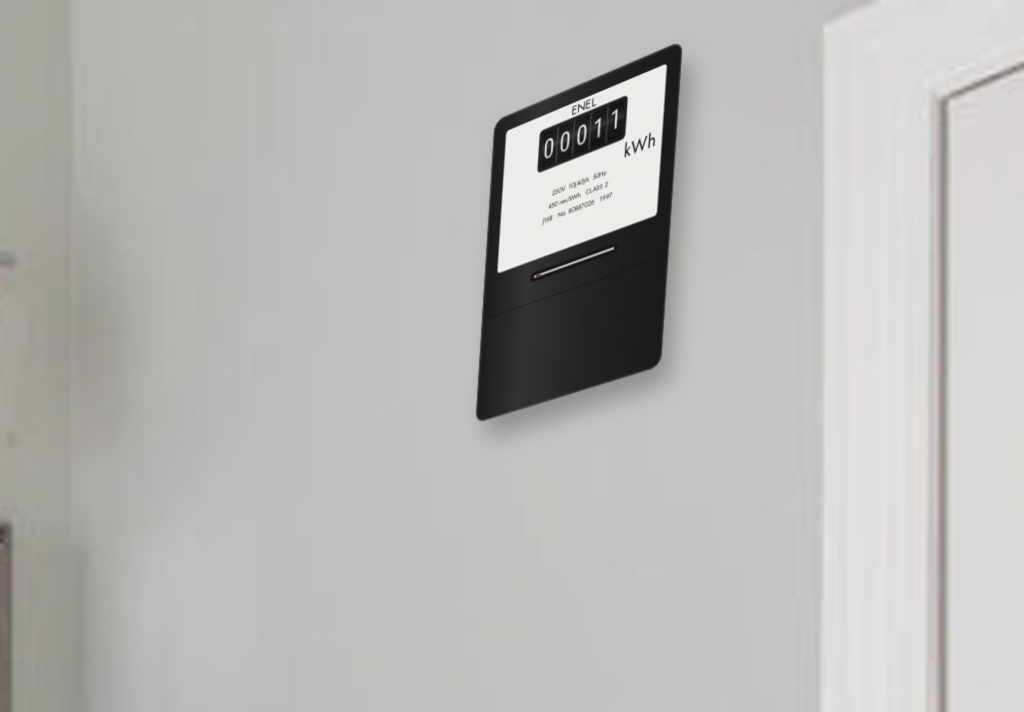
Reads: 11 kWh
